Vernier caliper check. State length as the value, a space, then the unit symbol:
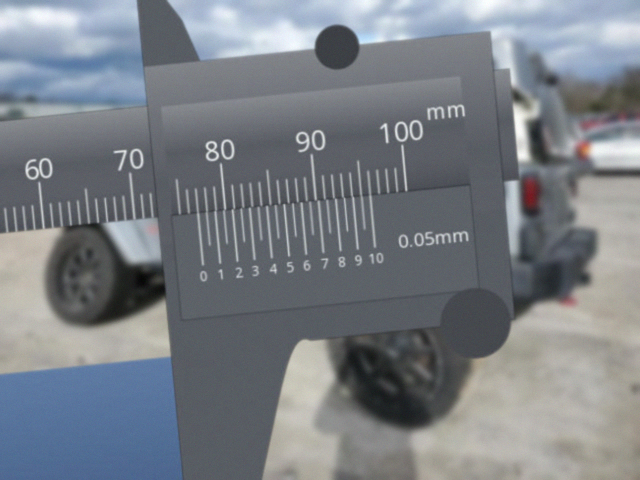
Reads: 77.0 mm
